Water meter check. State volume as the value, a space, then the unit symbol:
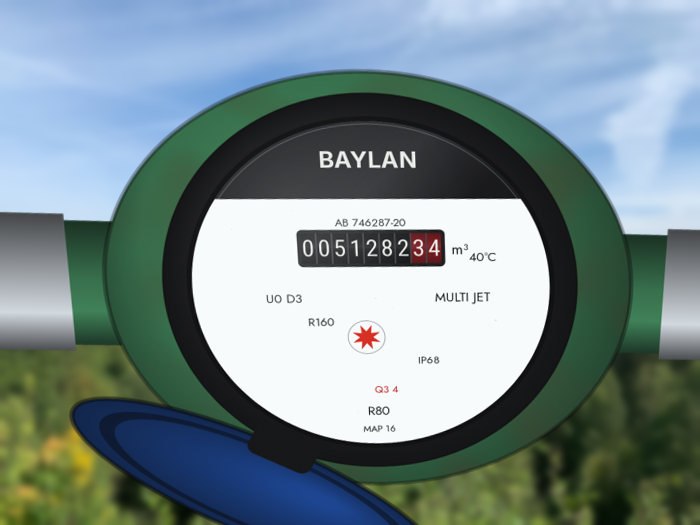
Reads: 51282.34 m³
